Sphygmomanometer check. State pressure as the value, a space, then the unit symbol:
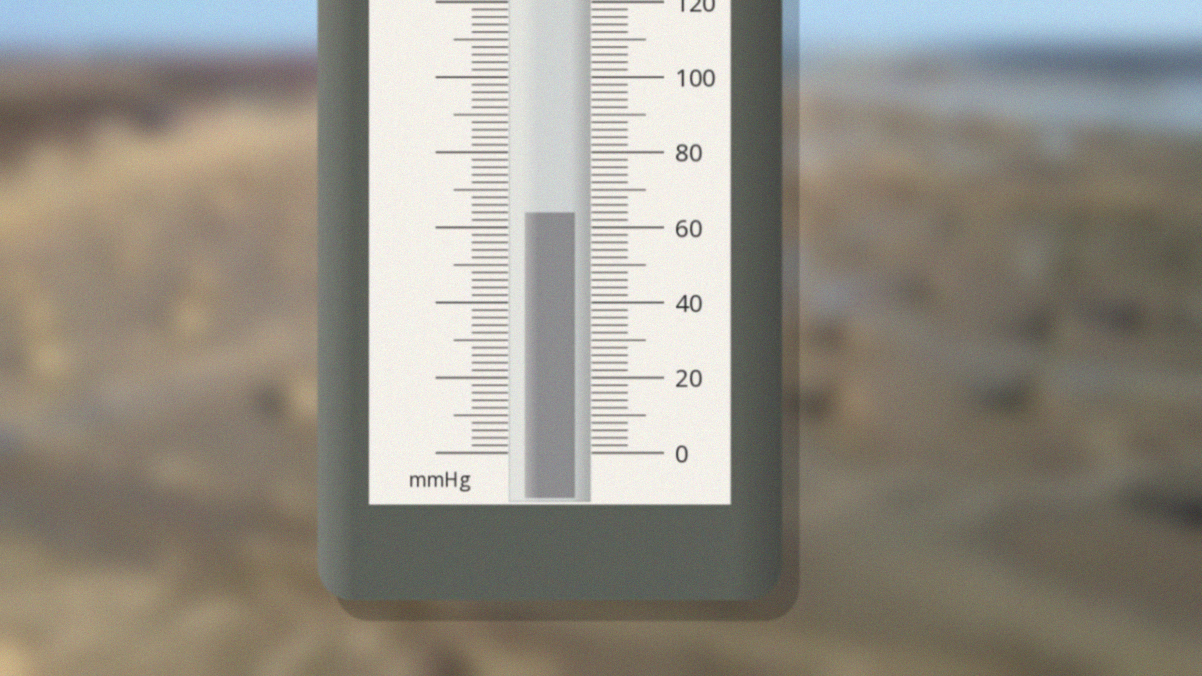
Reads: 64 mmHg
